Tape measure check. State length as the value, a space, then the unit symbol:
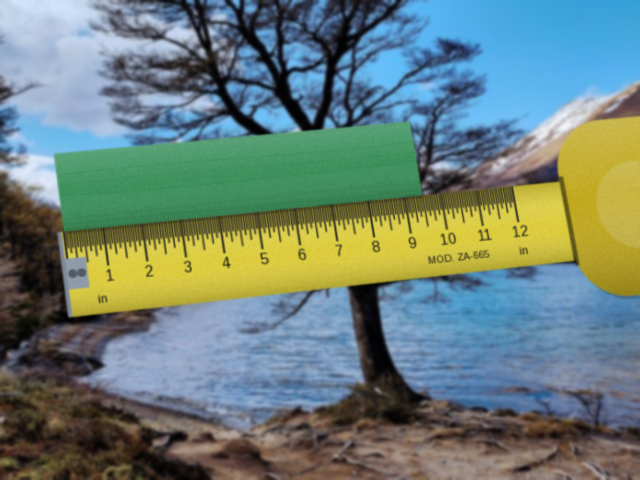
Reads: 9.5 in
